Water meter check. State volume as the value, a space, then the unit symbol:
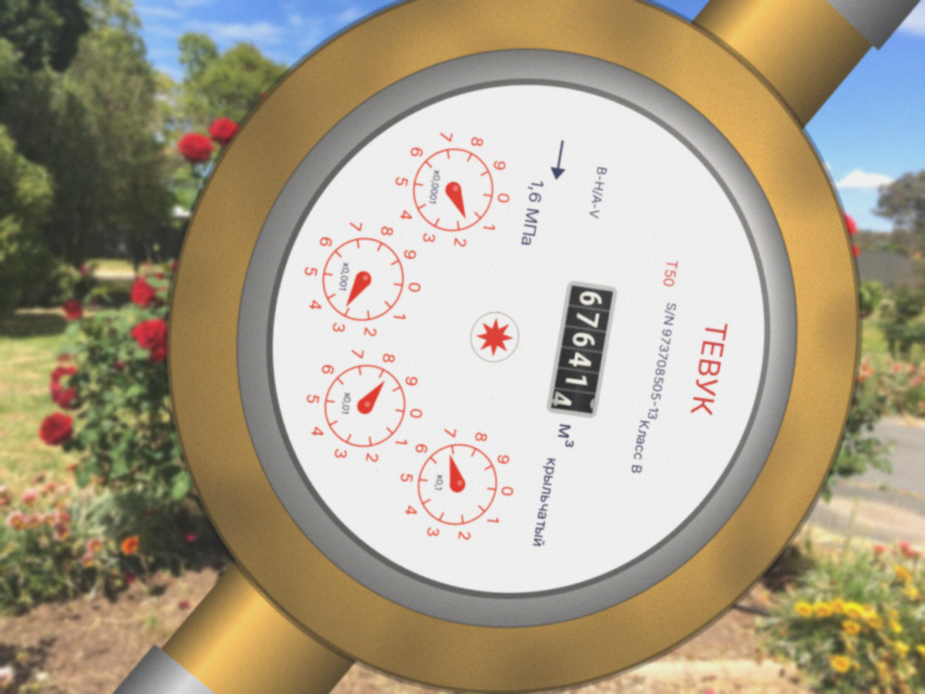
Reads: 676413.6831 m³
